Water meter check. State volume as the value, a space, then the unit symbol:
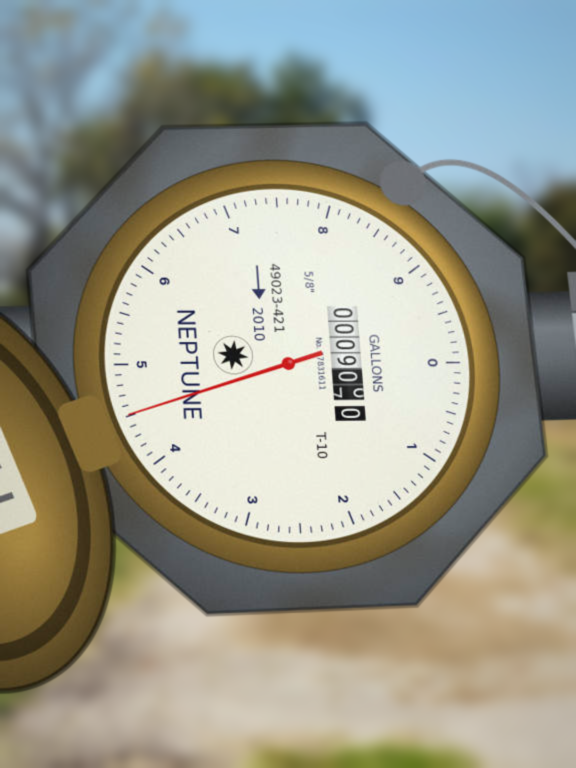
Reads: 9064.5 gal
